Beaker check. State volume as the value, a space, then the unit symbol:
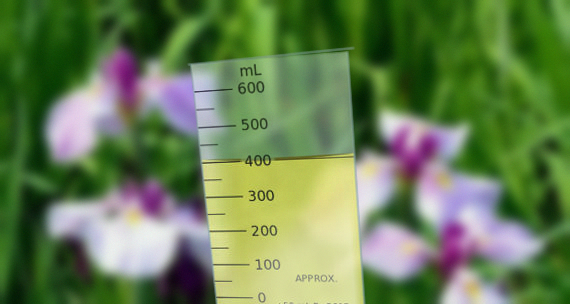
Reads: 400 mL
